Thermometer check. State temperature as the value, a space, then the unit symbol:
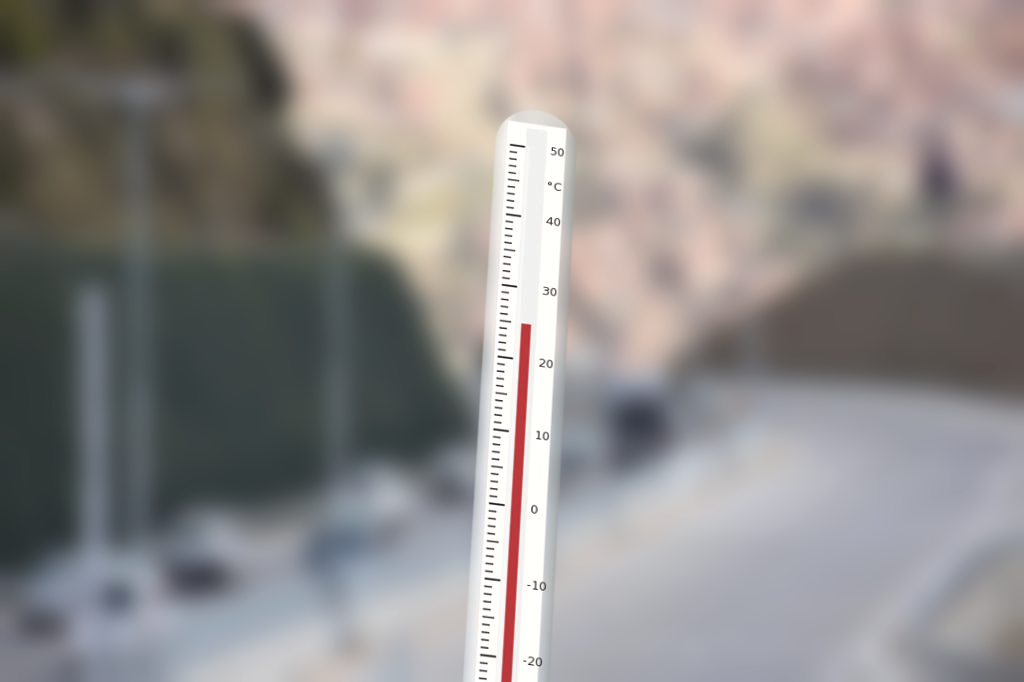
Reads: 25 °C
